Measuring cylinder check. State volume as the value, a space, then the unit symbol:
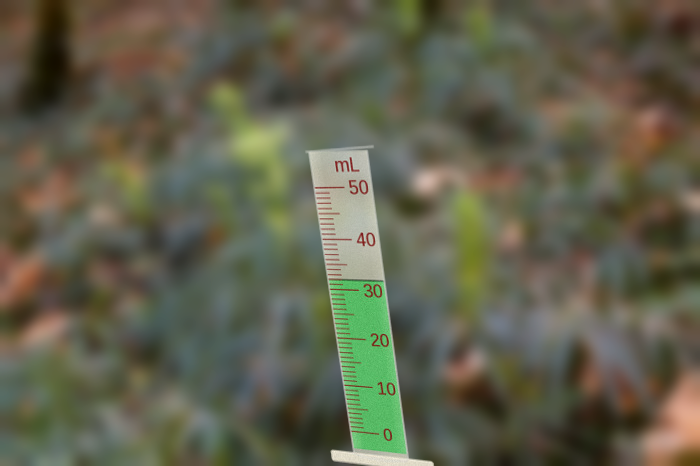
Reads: 32 mL
